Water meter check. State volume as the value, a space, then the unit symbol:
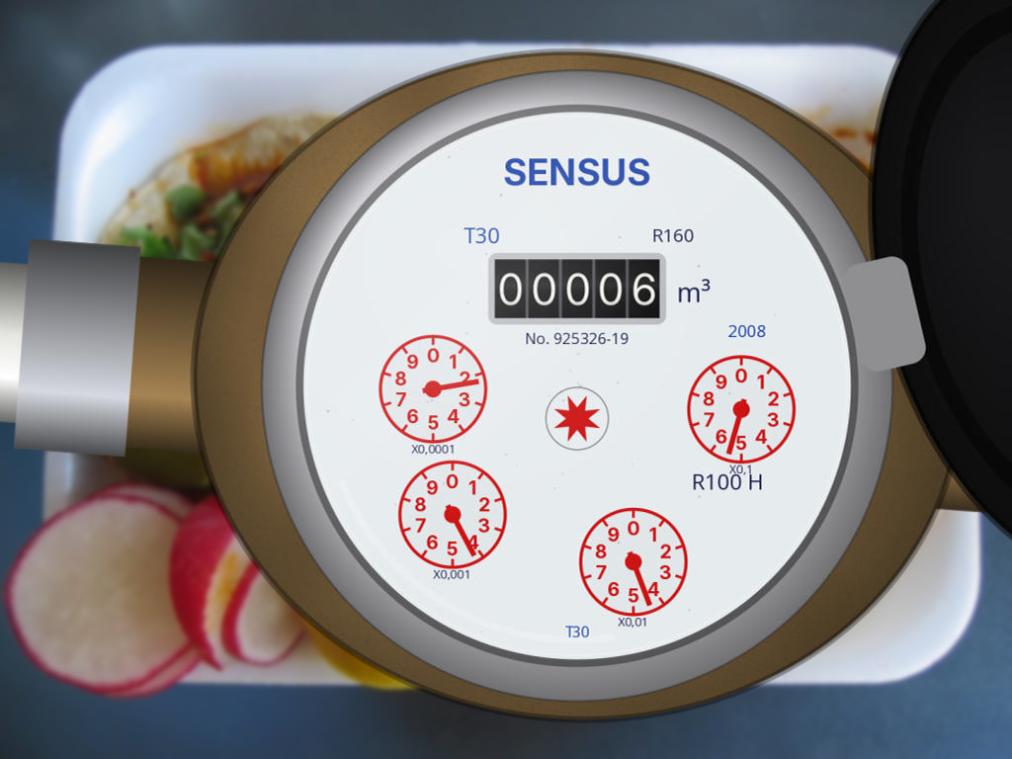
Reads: 6.5442 m³
